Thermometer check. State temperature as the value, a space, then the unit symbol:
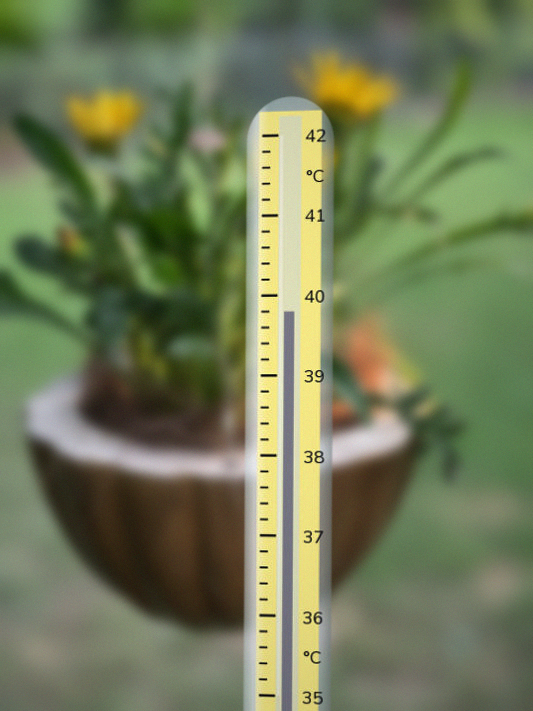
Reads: 39.8 °C
